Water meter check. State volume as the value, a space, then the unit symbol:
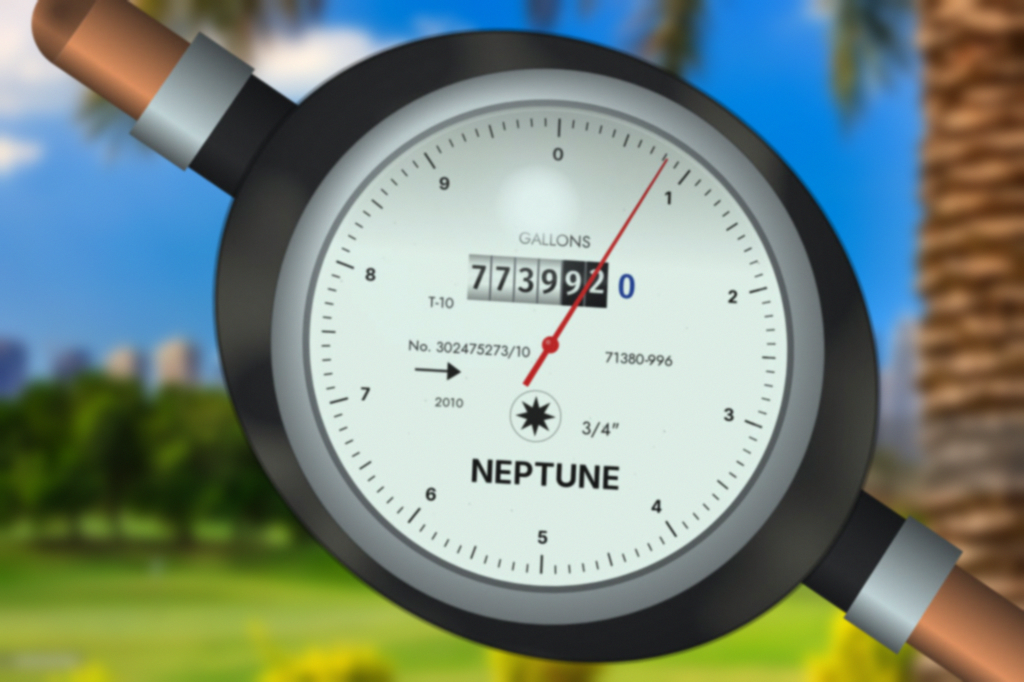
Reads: 7739920.8 gal
